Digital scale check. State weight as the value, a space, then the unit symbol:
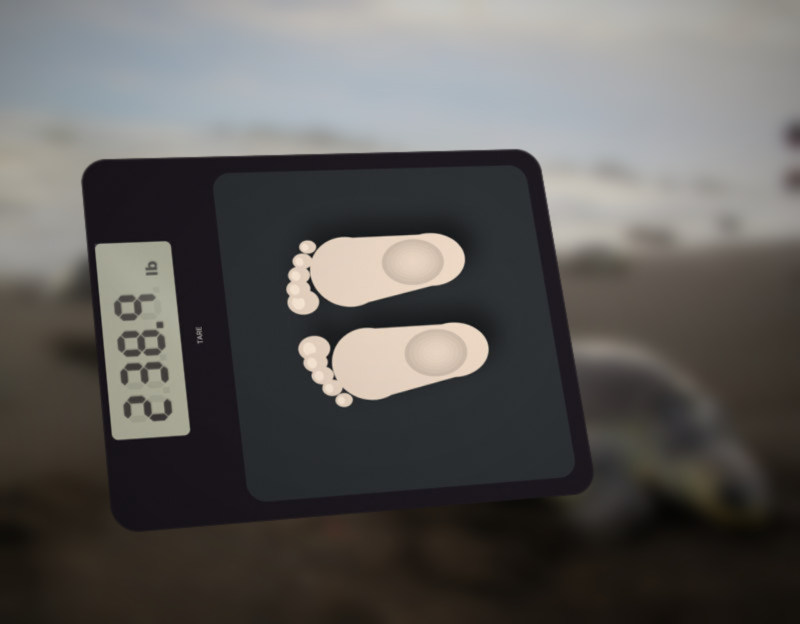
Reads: 238.9 lb
